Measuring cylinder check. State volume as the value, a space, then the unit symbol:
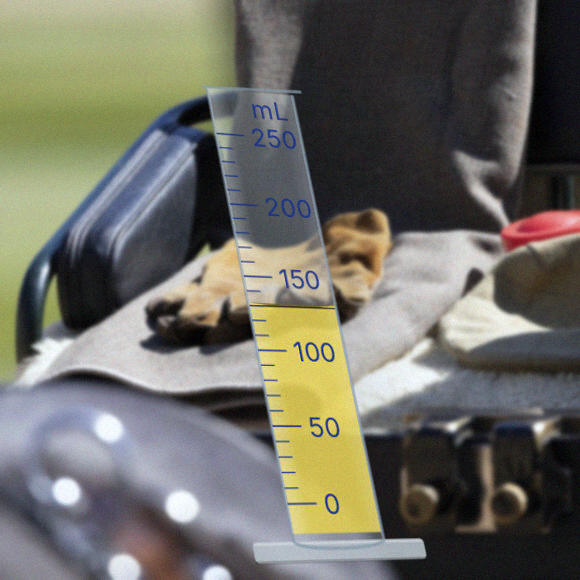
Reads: 130 mL
